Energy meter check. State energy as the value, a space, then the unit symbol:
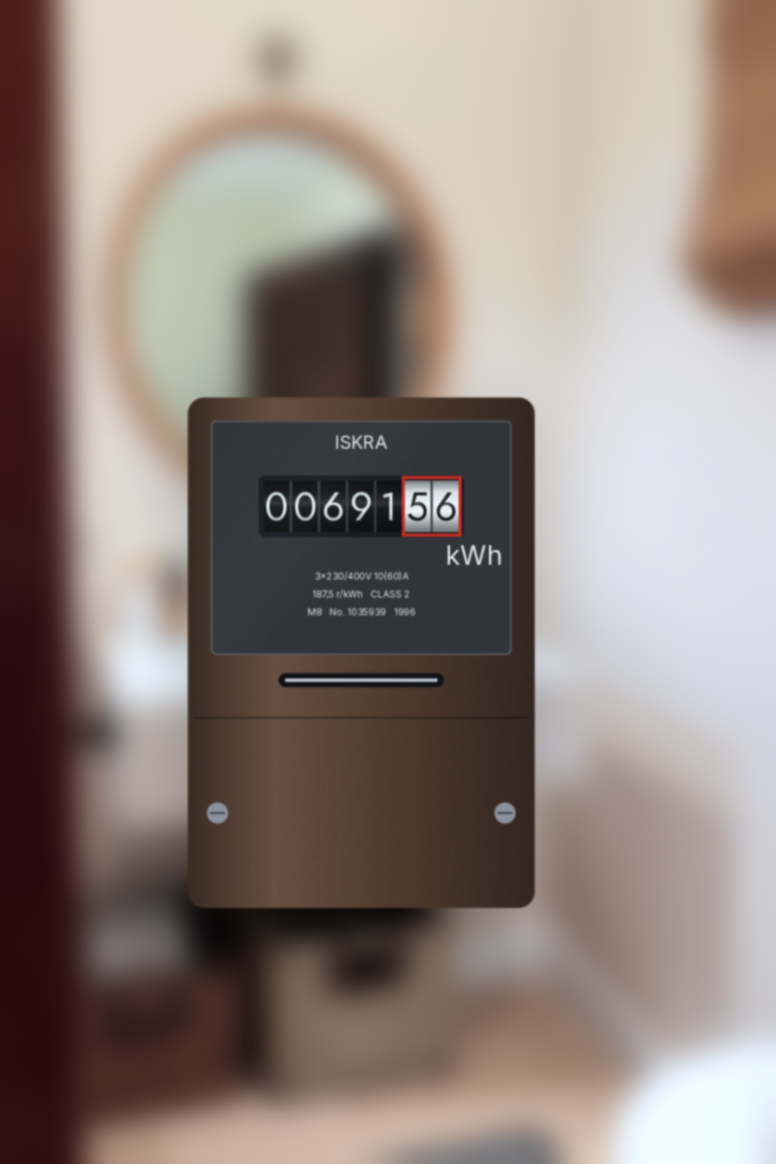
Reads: 691.56 kWh
